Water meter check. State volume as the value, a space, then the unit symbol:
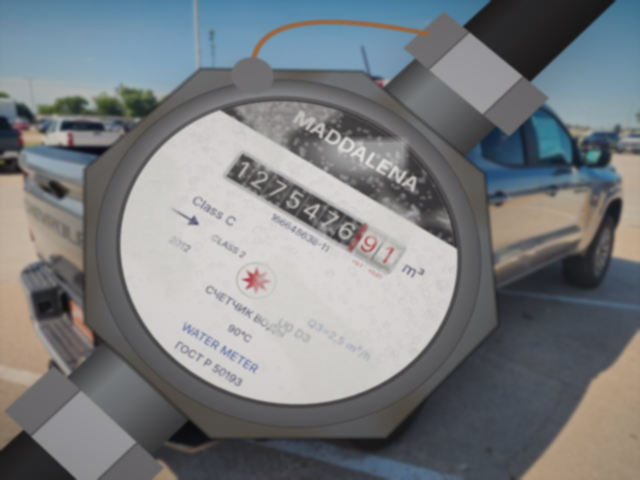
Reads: 1275476.91 m³
